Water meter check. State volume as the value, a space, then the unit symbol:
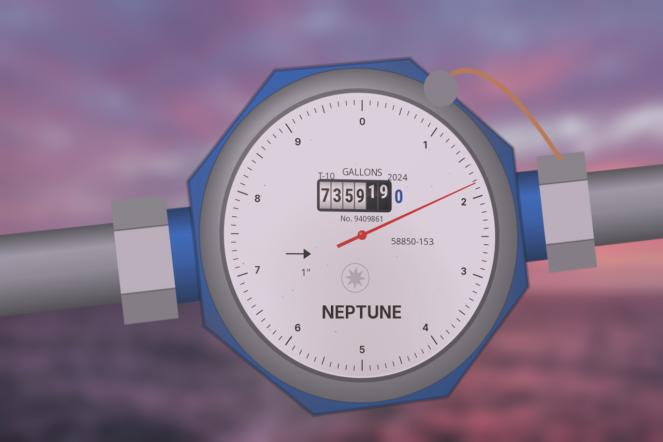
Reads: 7359191.8 gal
